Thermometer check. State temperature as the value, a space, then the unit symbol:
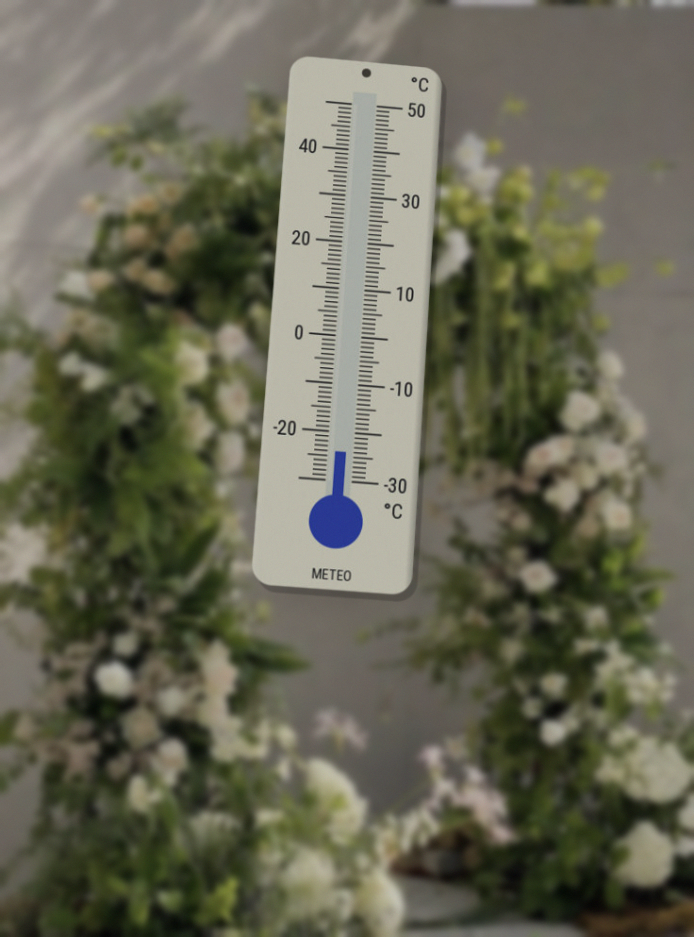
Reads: -24 °C
